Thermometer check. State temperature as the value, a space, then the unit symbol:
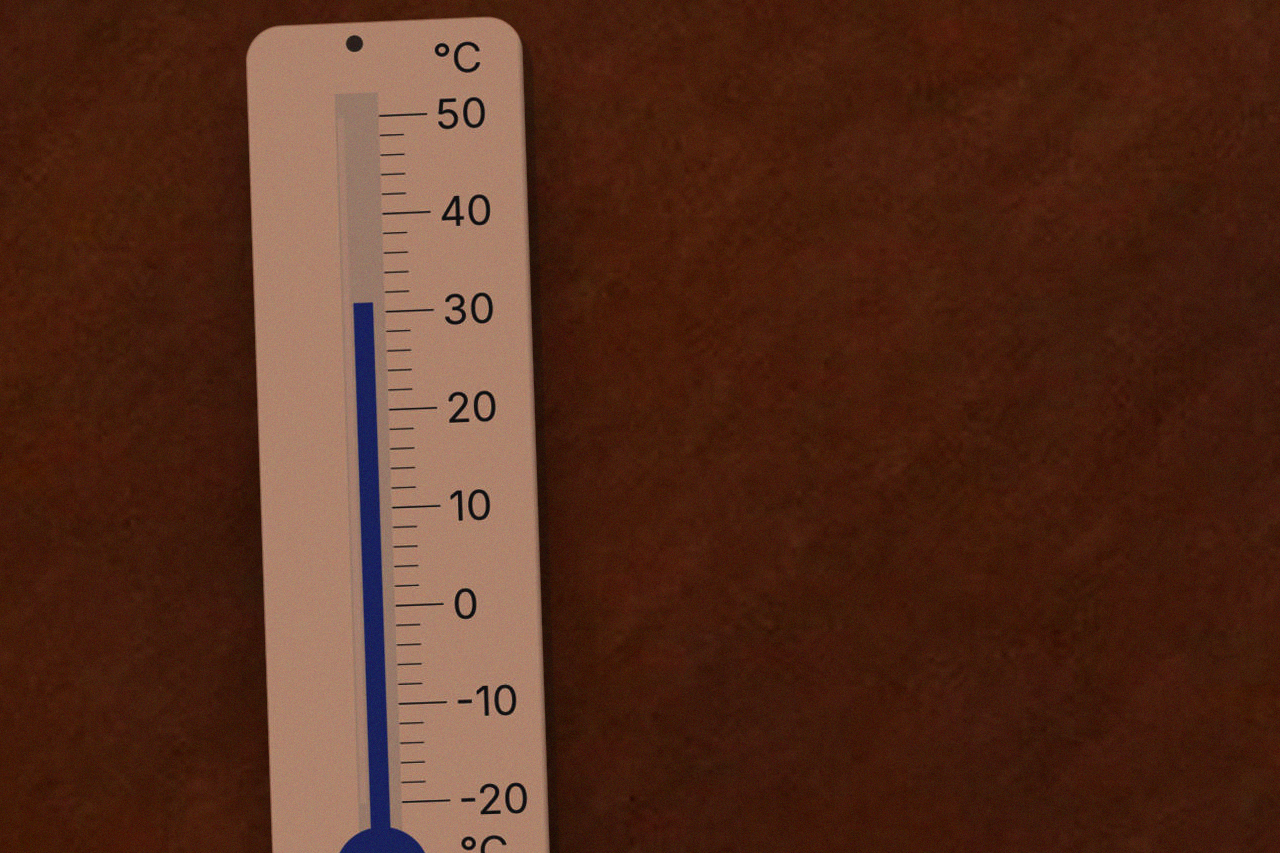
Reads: 31 °C
